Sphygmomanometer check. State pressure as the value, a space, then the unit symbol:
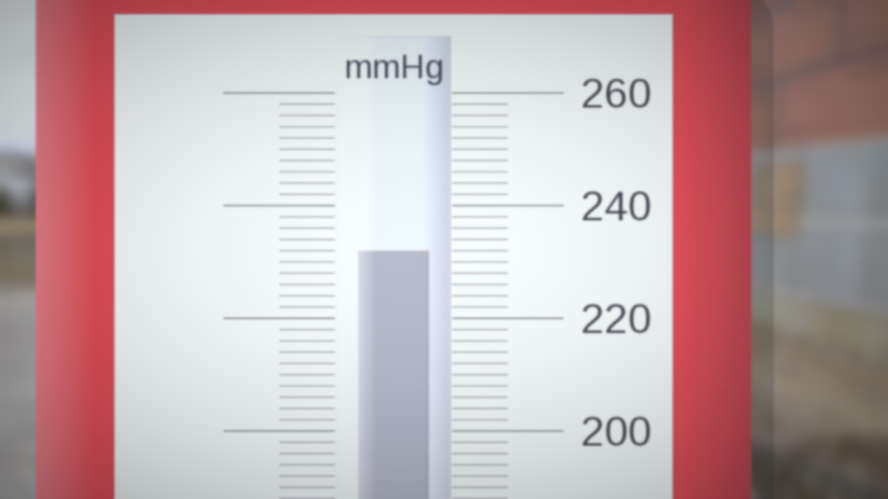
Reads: 232 mmHg
